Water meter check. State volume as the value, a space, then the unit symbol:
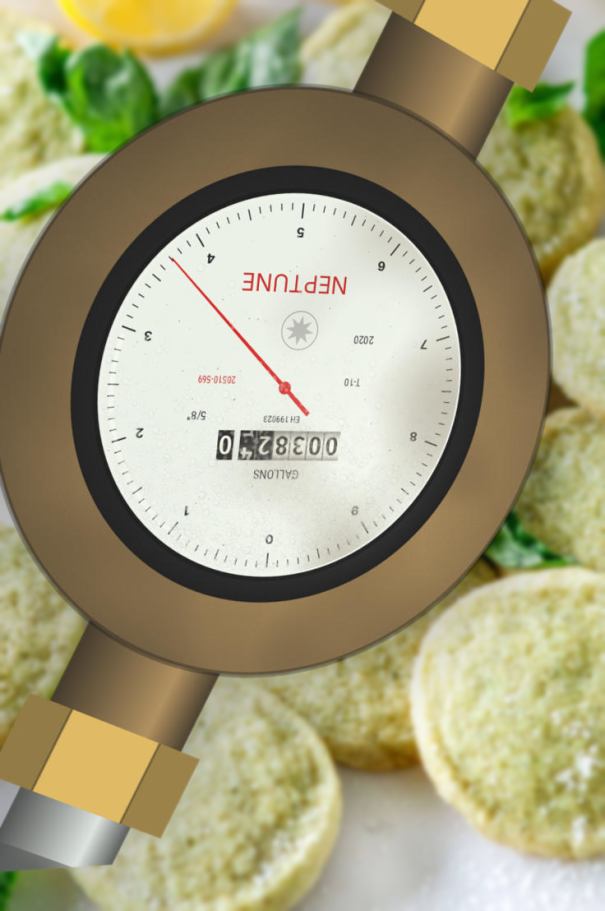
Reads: 38243.7 gal
